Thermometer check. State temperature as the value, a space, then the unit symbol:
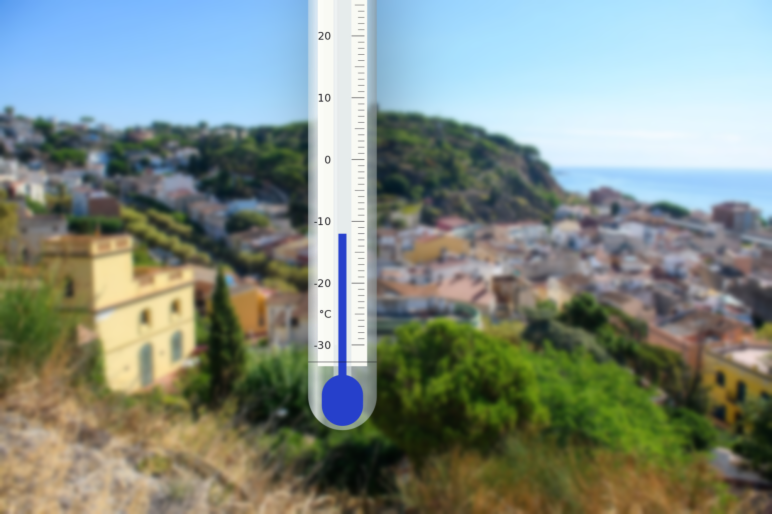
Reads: -12 °C
